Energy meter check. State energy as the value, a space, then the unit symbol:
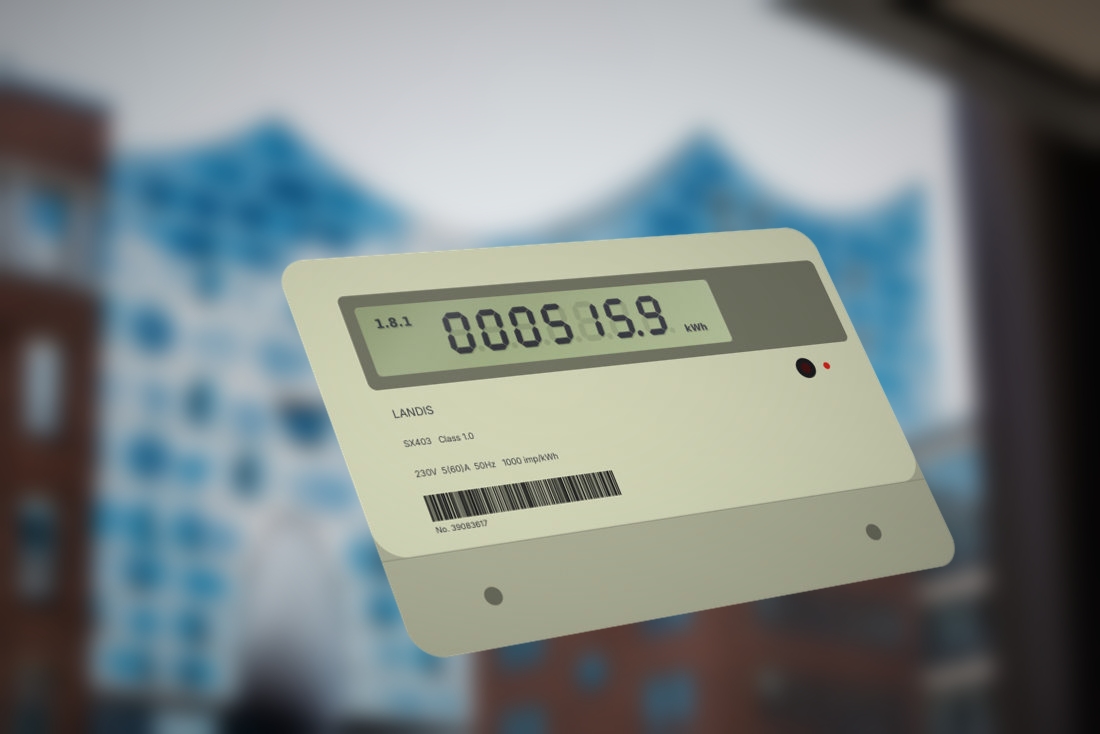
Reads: 515.9 kWh
